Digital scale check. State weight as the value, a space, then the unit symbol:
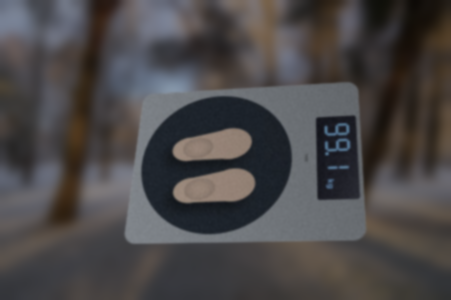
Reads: 99.1 kg
